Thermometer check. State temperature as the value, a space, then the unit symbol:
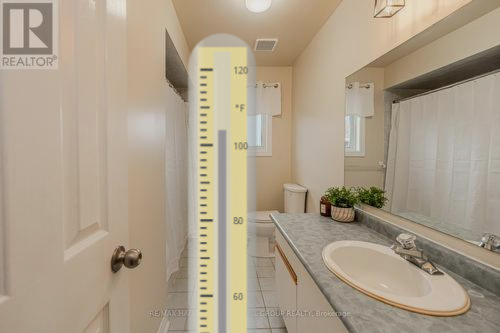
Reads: 104 °F
